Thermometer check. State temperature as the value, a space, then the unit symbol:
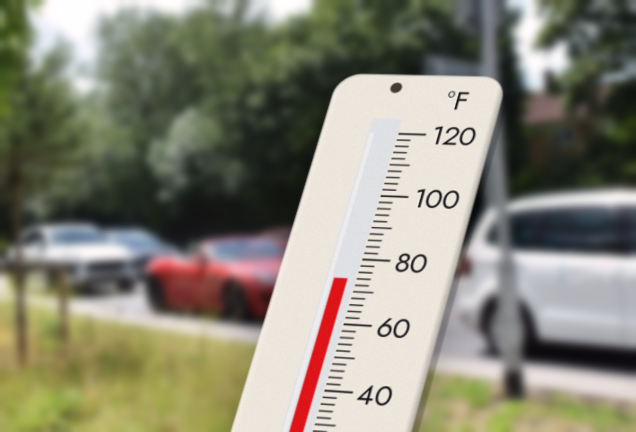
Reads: 74 °F
